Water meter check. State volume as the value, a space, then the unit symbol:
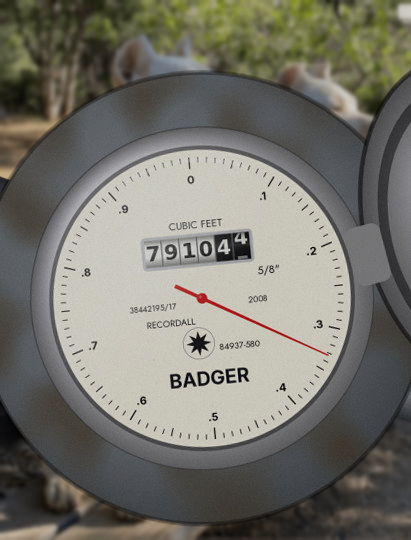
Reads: 791044.33 ft³
